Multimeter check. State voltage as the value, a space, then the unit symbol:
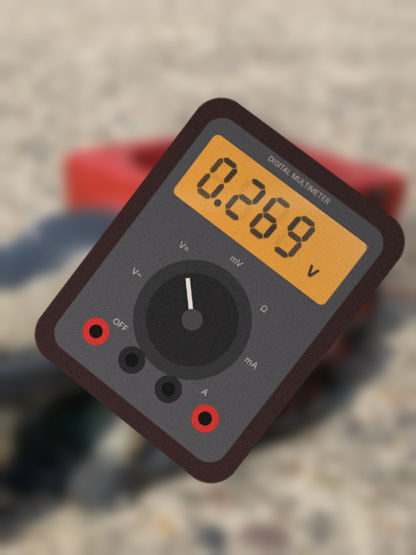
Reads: 0.269 V
